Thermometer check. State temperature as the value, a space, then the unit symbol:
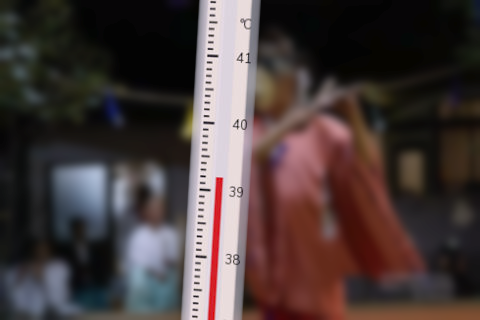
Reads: 39.2 °C
